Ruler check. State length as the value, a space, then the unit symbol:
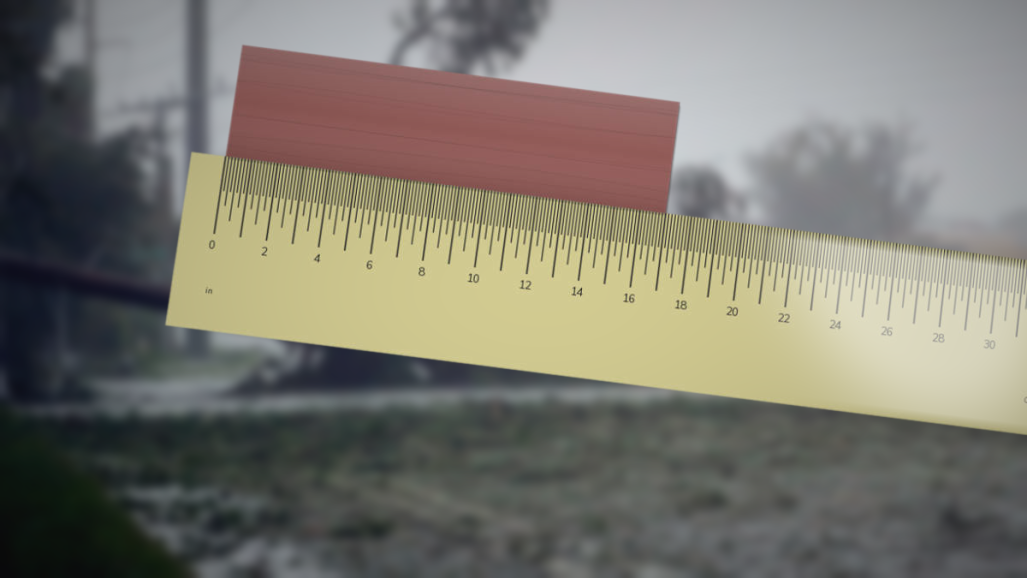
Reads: 17 in
